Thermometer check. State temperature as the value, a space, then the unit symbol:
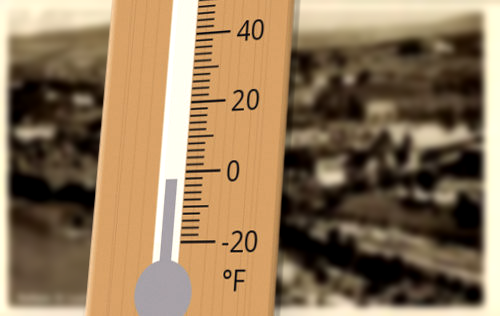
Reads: -2 °F
